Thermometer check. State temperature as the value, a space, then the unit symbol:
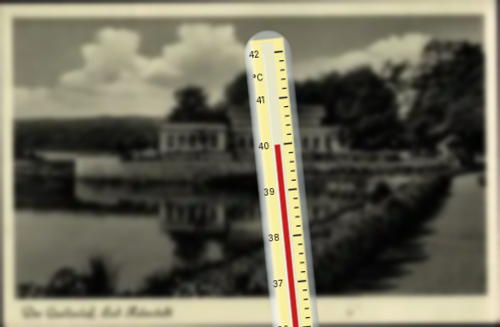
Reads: 40 °C
